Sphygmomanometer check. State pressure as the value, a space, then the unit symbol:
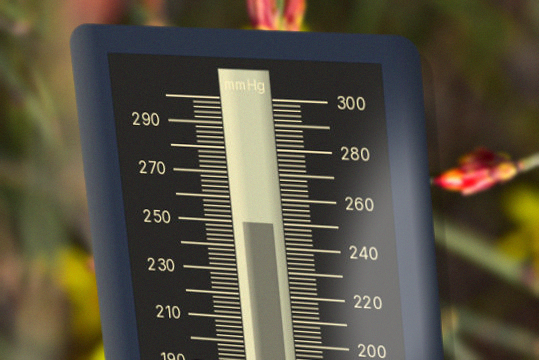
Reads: 250 mmHg
